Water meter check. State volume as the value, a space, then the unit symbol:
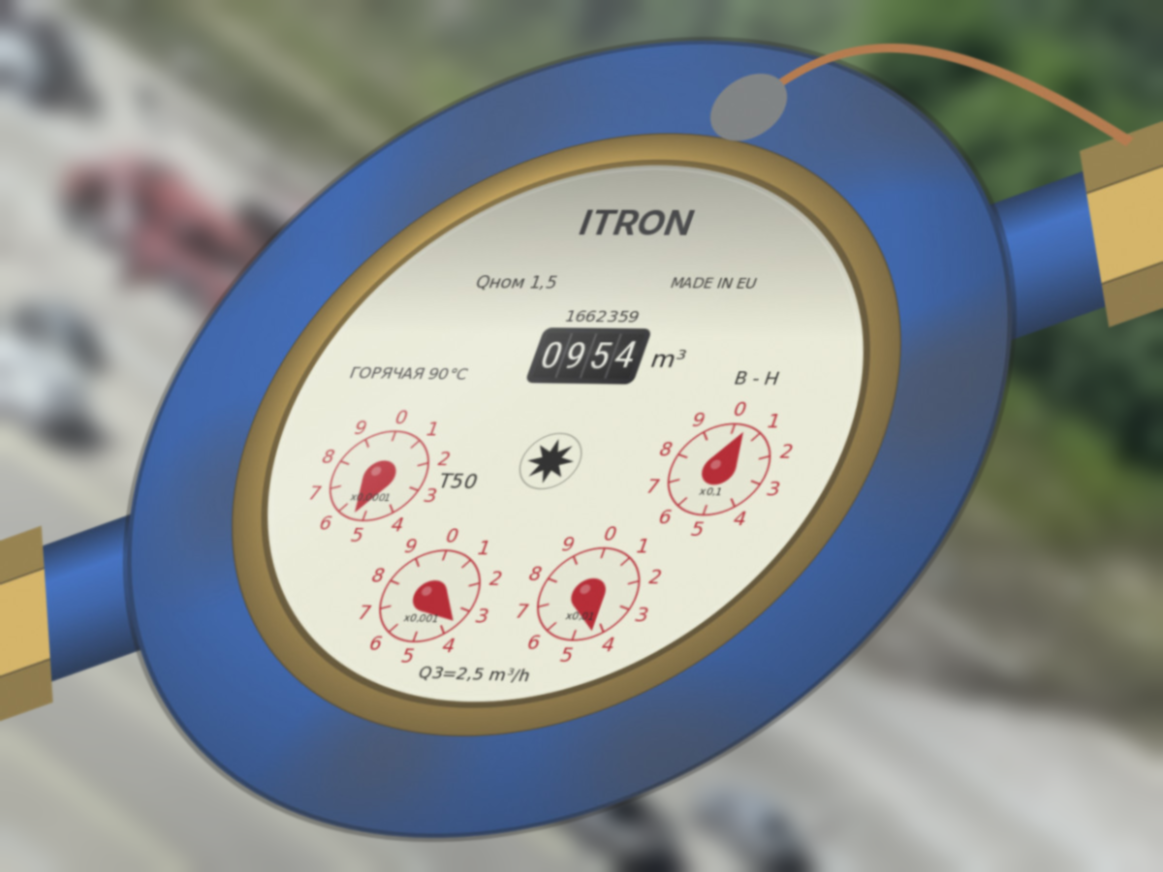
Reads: 954.0435 m³
